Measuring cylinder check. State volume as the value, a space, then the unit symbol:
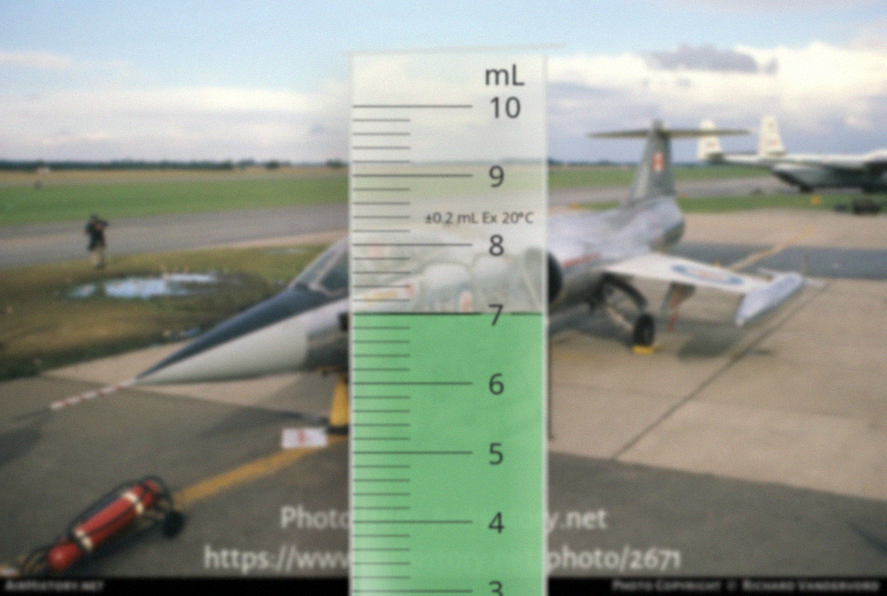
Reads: 7 mL
